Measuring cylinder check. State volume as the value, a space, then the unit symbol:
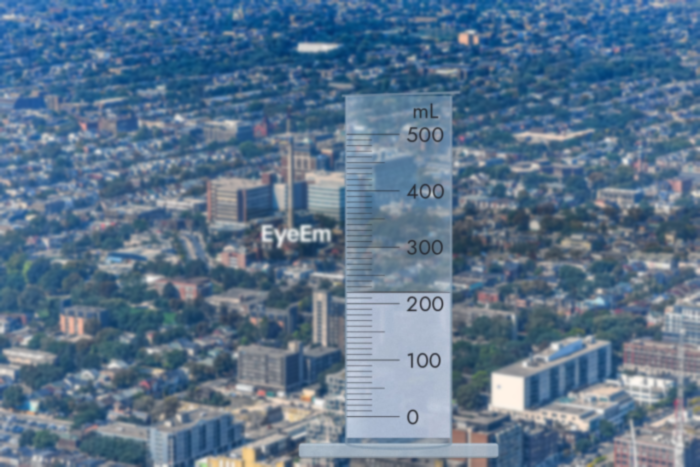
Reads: 220 mL
